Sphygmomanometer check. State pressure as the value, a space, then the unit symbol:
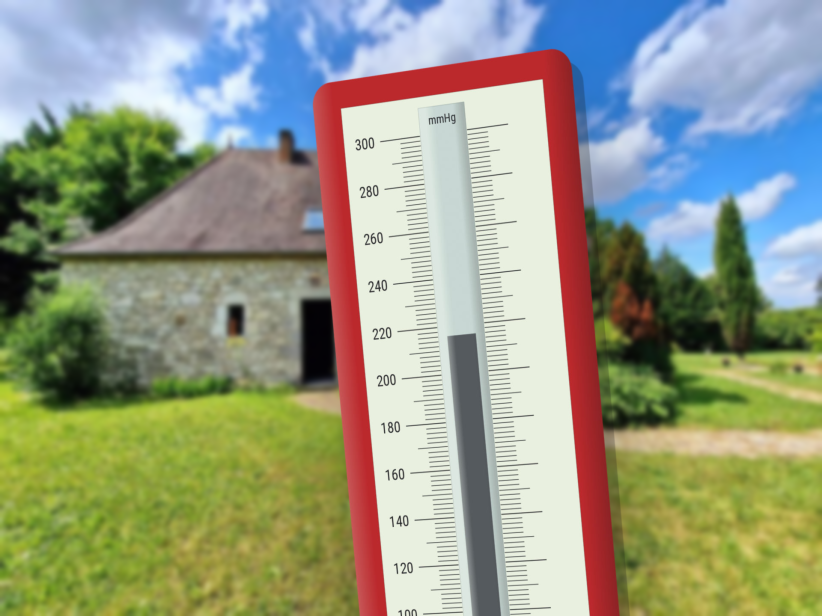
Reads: 216 mmHg
